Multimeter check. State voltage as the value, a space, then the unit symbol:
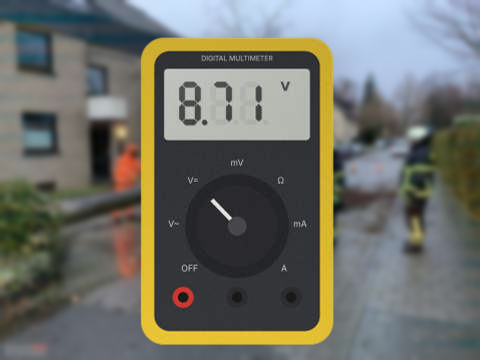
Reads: 8.71 V
